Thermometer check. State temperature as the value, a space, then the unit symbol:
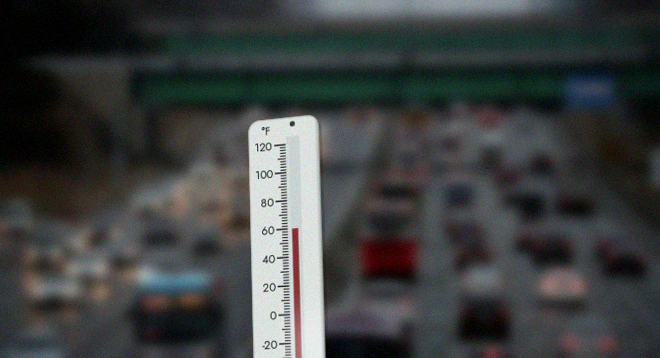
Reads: 60 °F
